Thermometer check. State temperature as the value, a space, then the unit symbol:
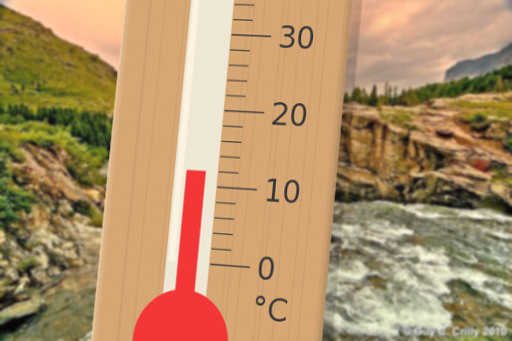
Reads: 12 °C
